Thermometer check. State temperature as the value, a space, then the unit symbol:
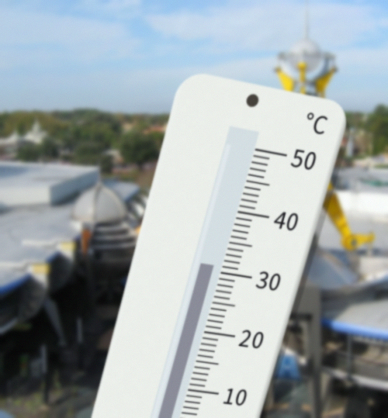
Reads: 31 °C
